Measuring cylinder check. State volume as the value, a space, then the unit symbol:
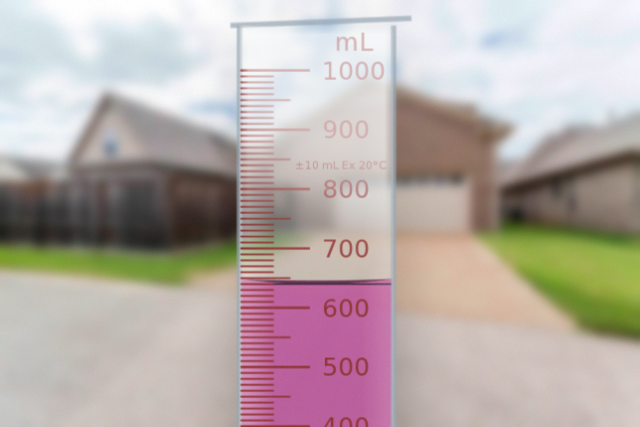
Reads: 640 mL
